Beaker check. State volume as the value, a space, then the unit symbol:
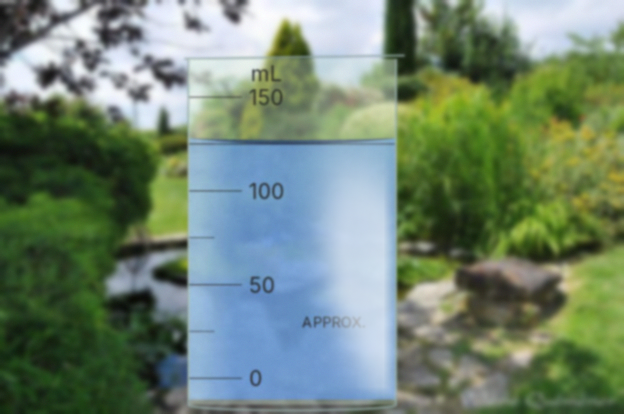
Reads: 125 mL
